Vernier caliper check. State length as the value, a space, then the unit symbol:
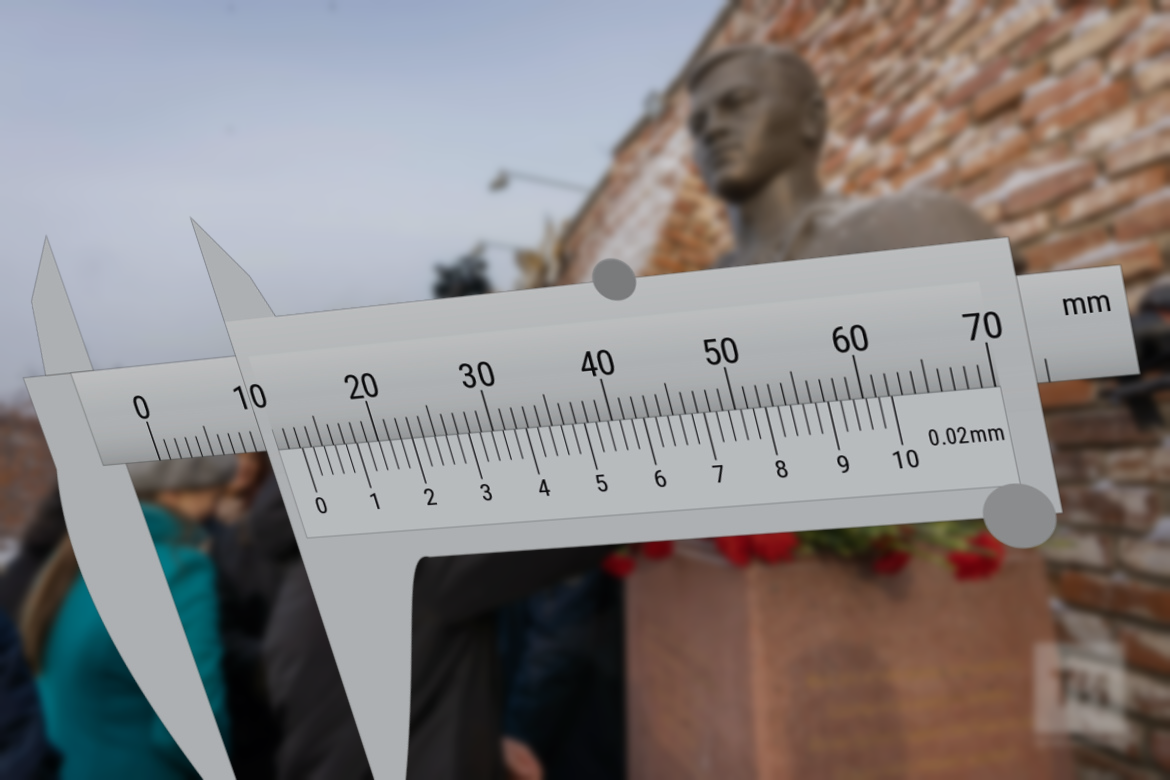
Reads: 13.2 mm
